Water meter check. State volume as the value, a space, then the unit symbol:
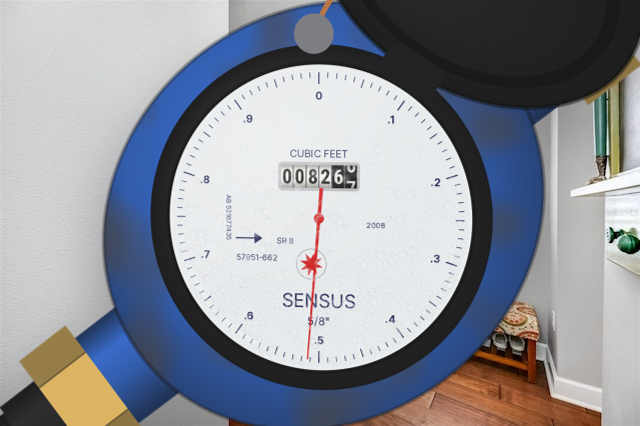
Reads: 8266.51 ft³
